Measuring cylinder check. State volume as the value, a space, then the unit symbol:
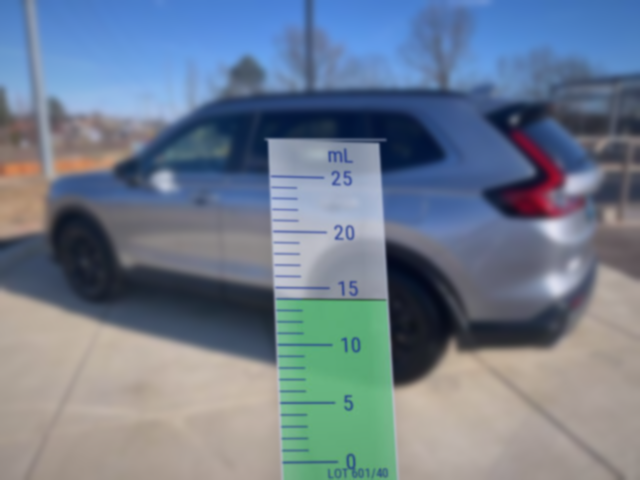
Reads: 14 mL
